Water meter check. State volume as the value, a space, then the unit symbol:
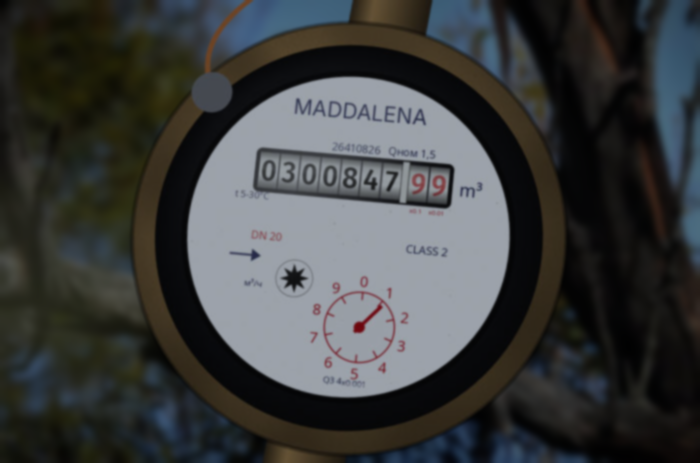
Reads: 300847.991 m³
